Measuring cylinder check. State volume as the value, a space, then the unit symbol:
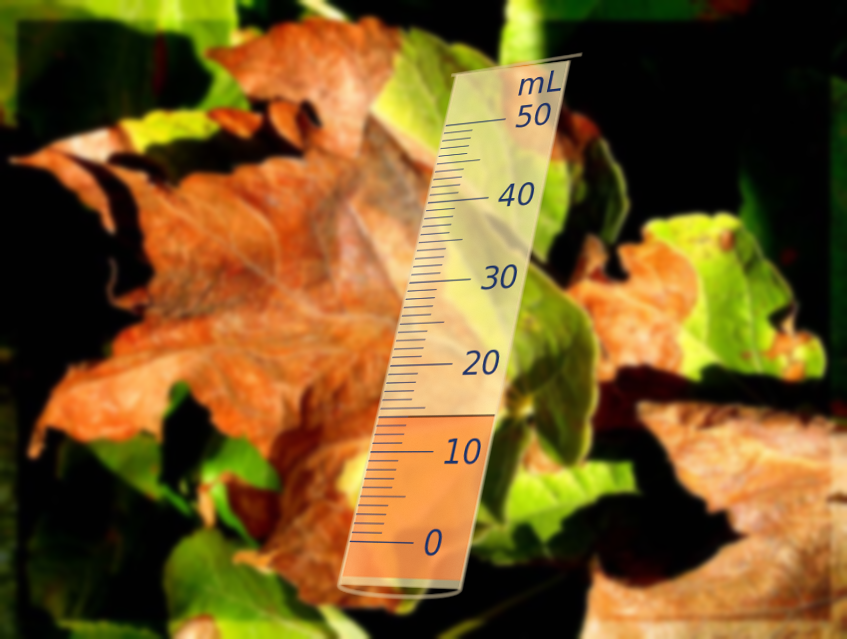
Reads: 14 mL
